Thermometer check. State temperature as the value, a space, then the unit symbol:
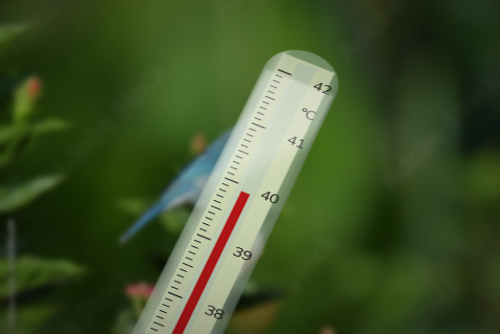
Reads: 39.9 °C
